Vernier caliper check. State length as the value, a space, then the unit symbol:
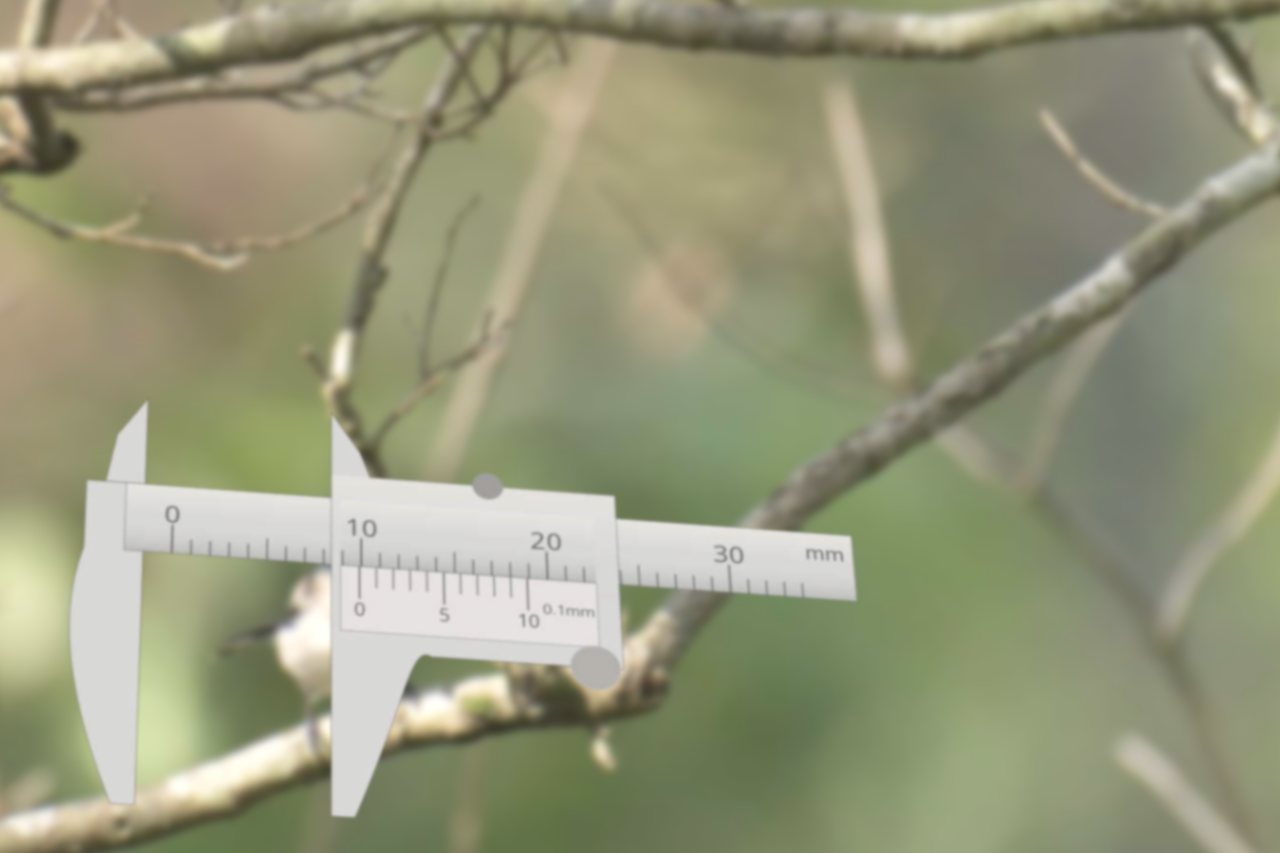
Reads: 9.9 mm
